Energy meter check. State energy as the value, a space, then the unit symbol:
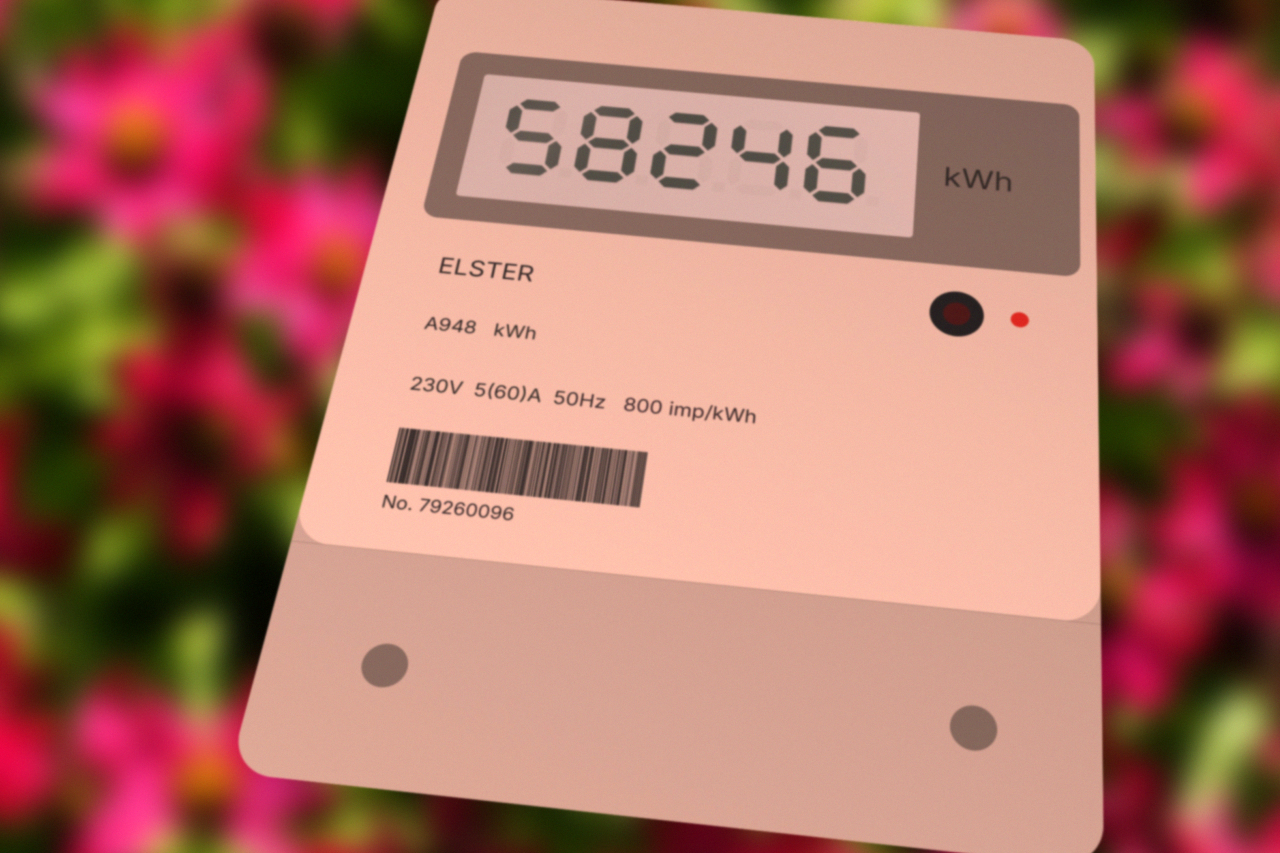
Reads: 58246 kWh
